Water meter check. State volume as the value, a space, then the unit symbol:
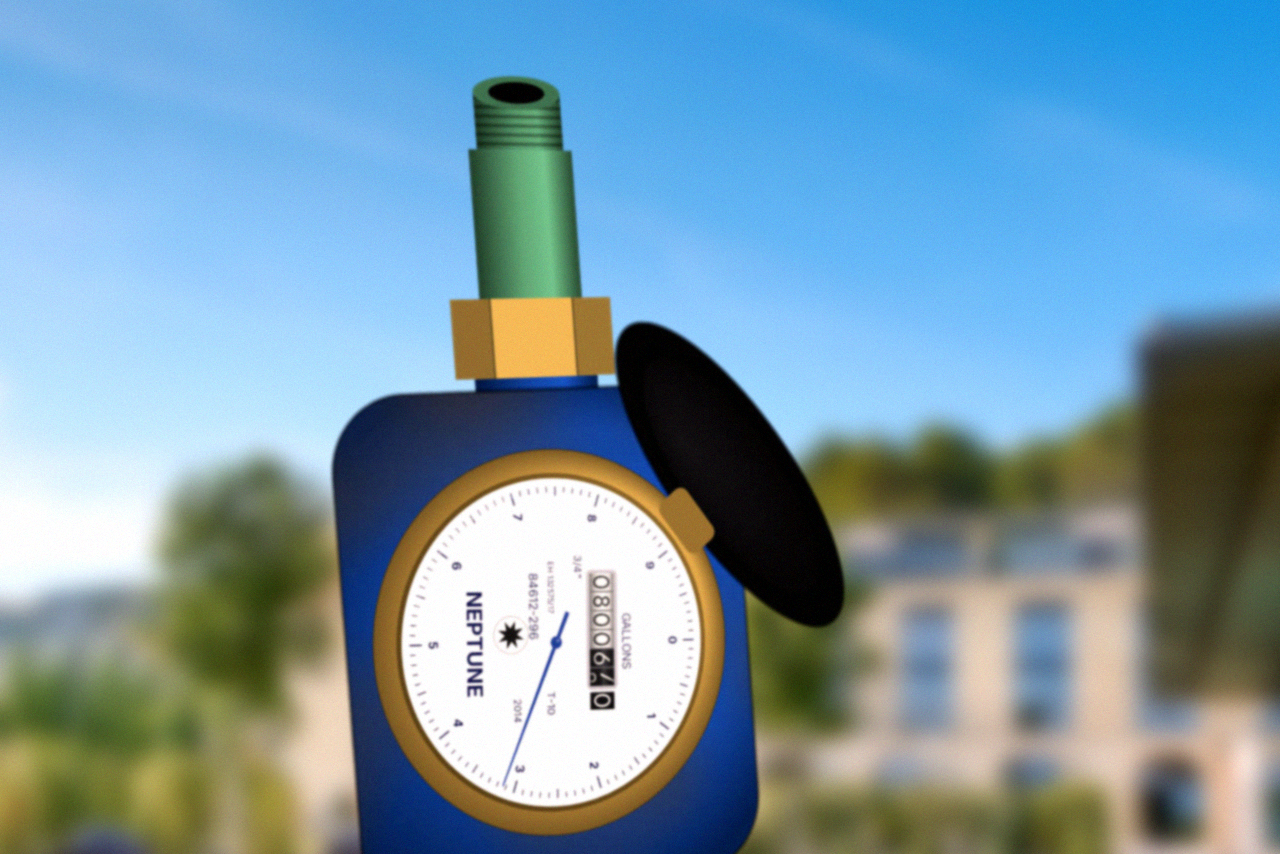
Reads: 800673.1 gal
